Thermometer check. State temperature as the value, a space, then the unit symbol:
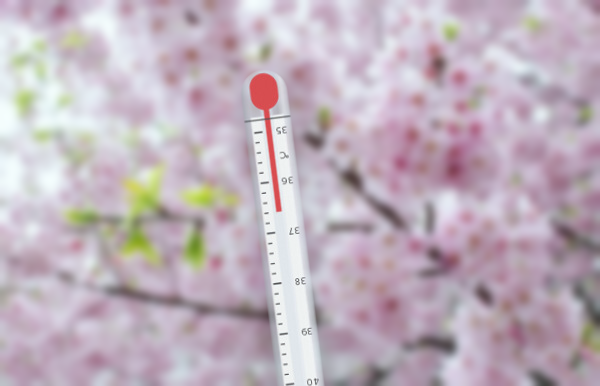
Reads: 36.6 °C
